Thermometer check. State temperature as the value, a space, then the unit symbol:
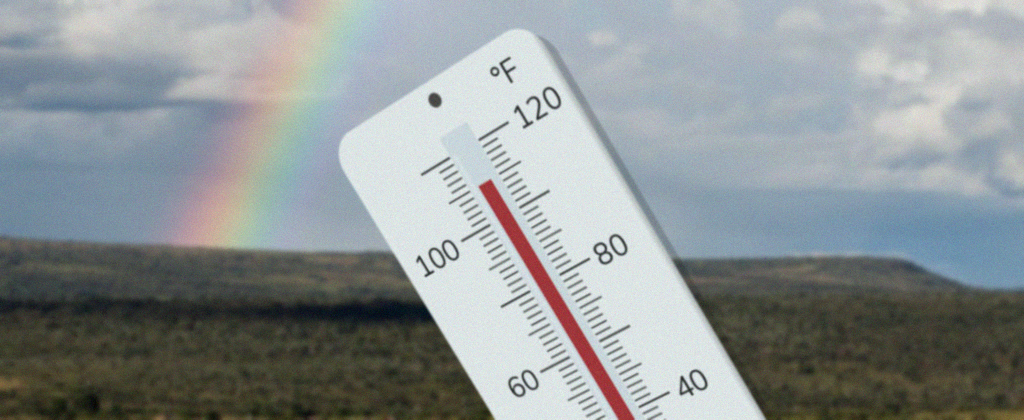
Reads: 110 °F
